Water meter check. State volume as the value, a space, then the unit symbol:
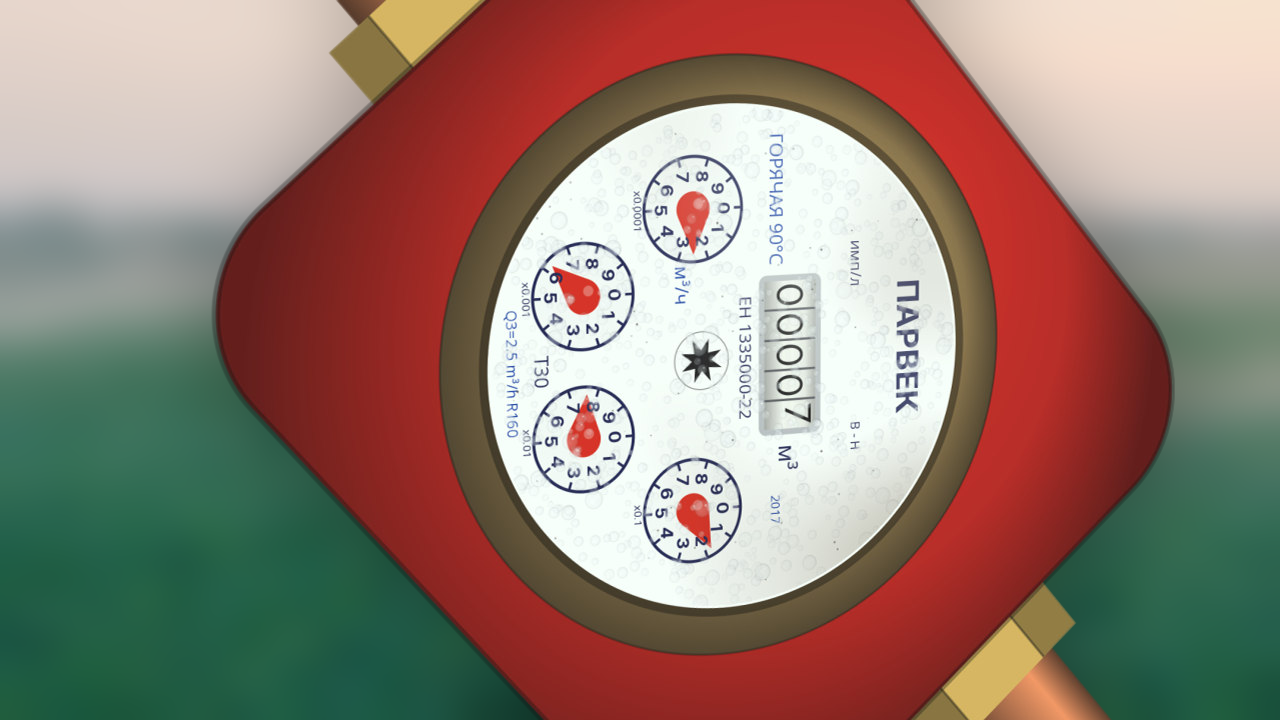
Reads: 7.1762 m³
